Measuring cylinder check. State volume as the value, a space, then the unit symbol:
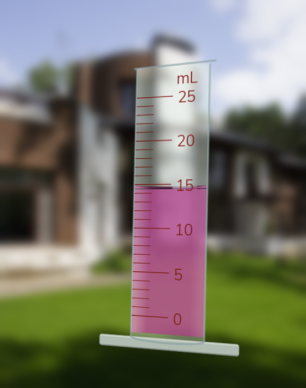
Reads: 14.5 mL
